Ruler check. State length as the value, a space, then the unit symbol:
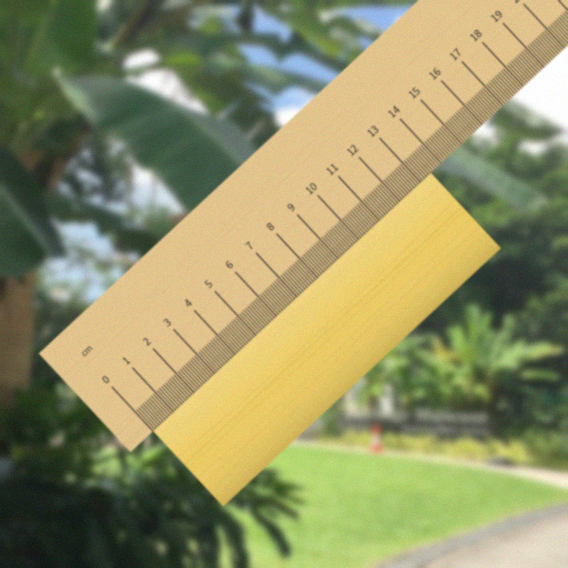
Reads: 13.5 cm
